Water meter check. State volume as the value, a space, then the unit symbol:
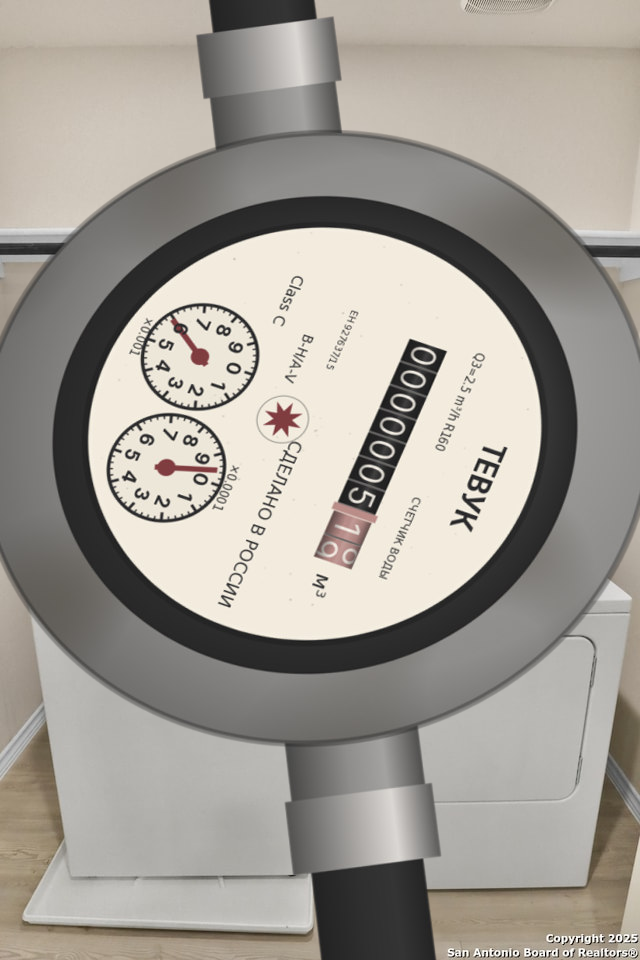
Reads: 5.1859 m³
